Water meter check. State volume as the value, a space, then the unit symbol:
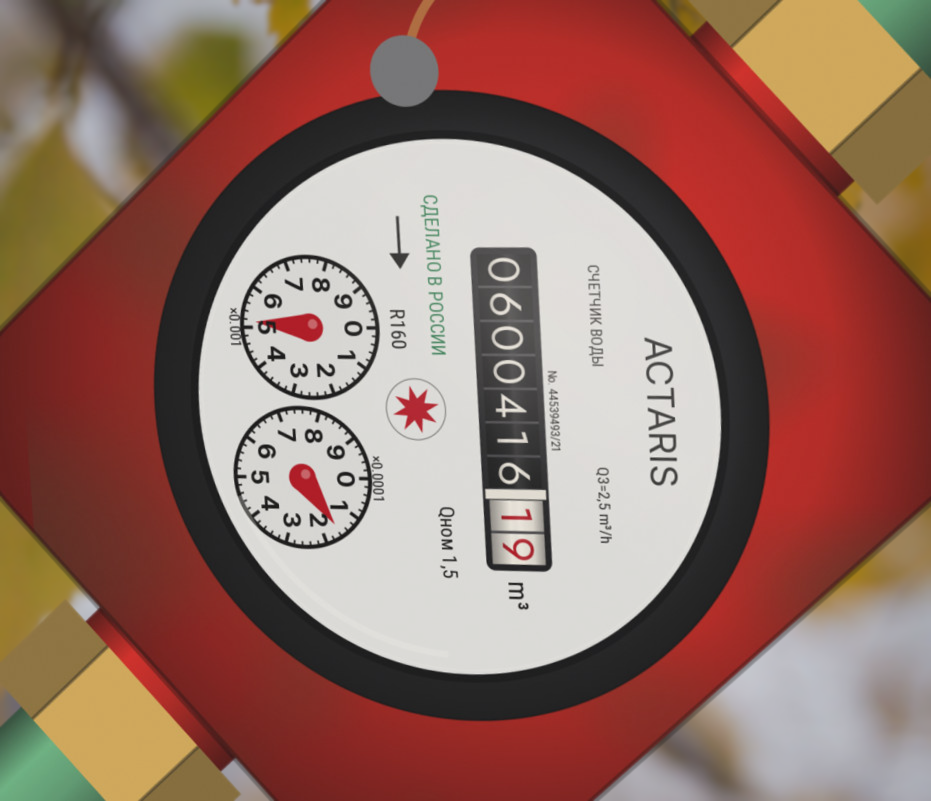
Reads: 600416.1951 m³
